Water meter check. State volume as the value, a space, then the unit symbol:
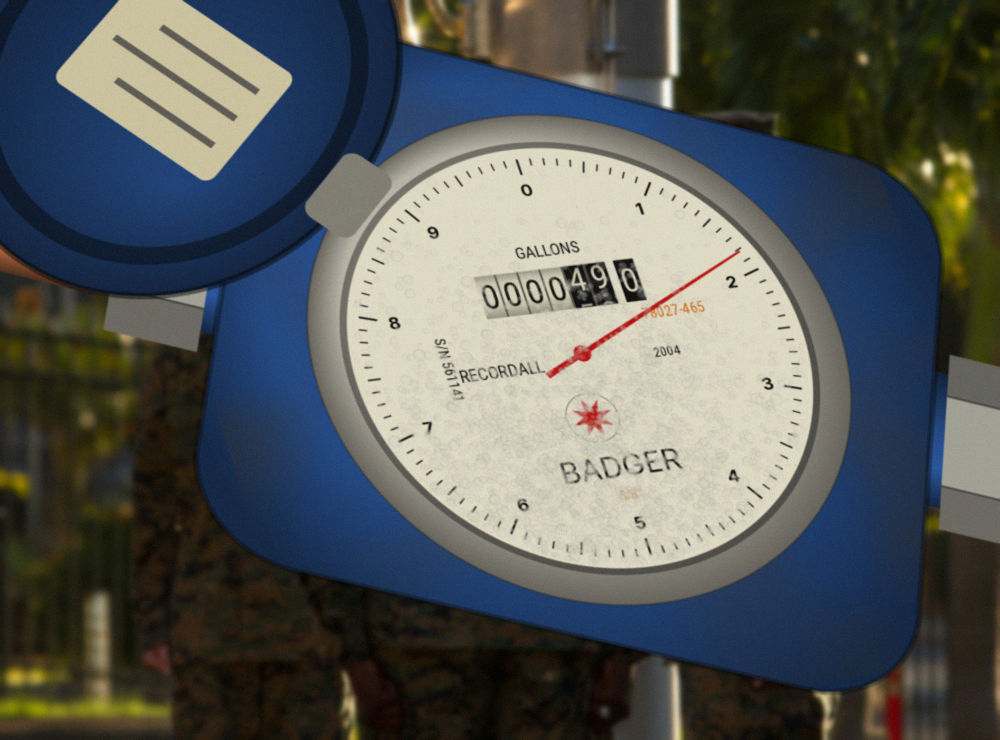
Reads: 491.8 gal
